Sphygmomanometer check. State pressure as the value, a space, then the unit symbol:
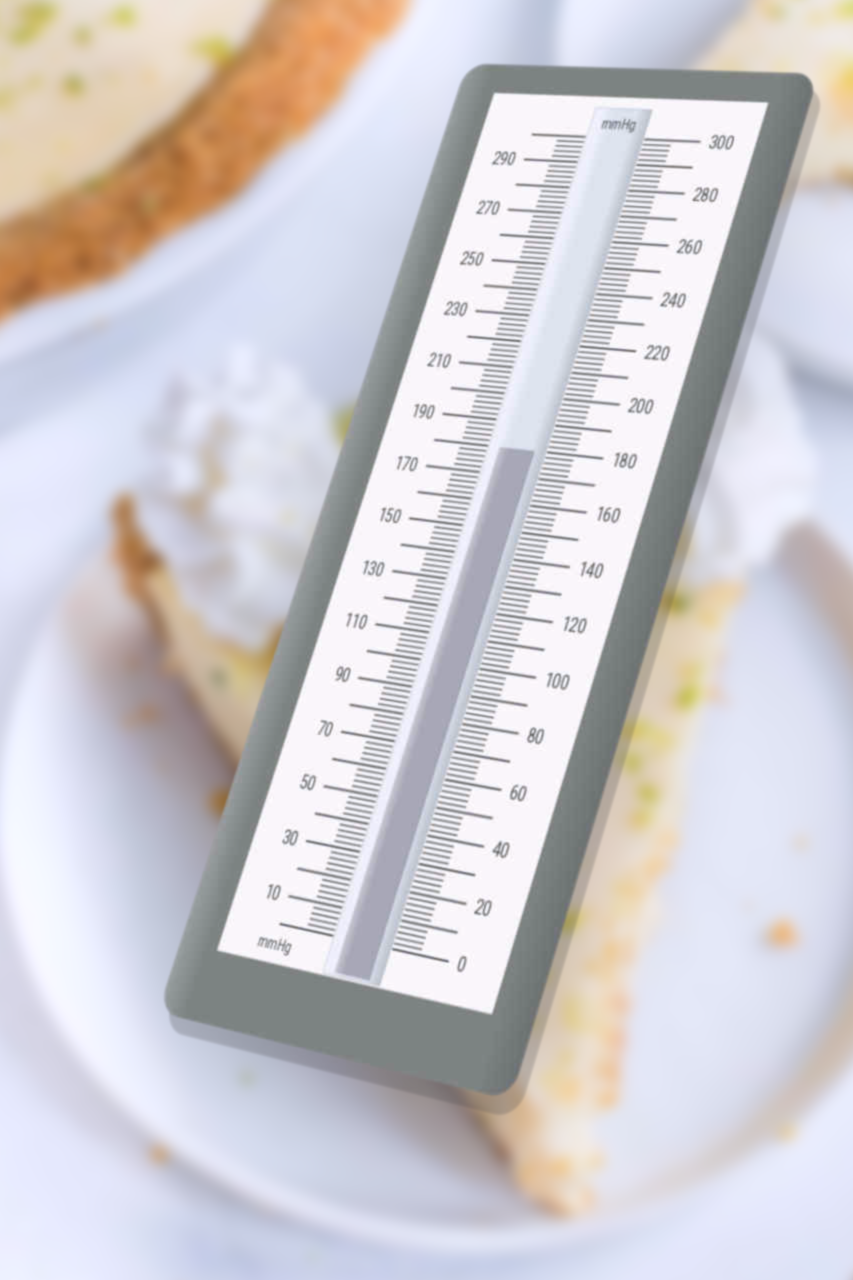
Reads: 180 mmHg
